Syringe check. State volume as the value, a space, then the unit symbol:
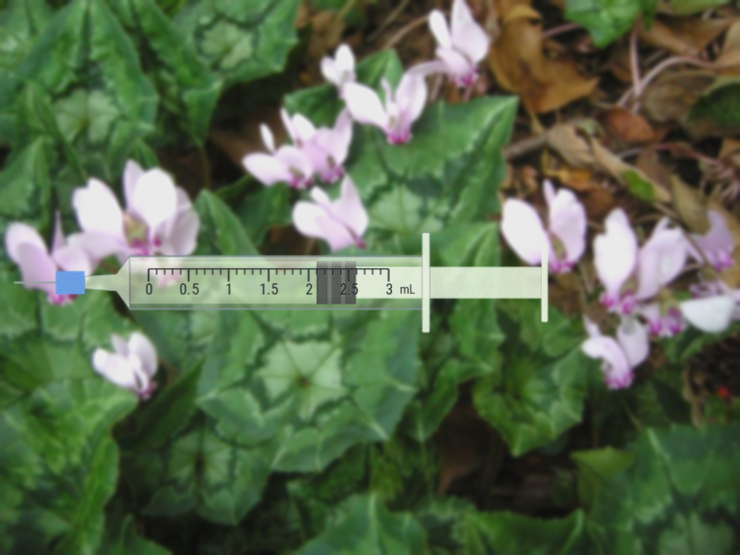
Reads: 2.1 mL
